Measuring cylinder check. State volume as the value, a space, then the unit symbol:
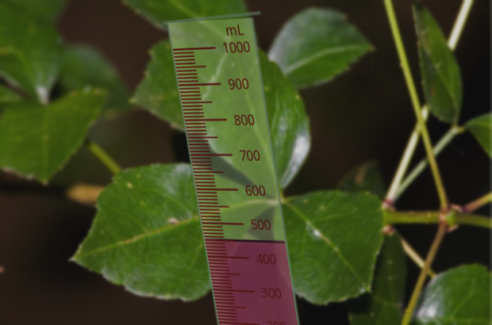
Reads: 450 mL
